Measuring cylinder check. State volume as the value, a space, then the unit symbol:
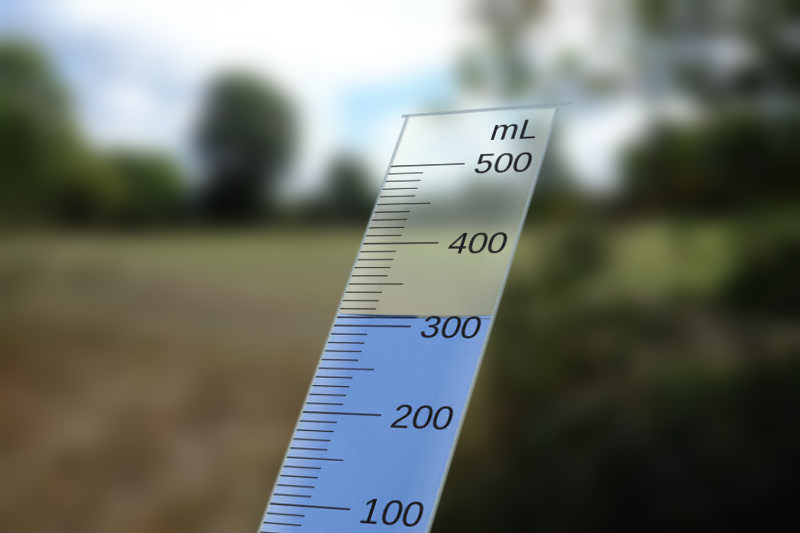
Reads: 310 mL
